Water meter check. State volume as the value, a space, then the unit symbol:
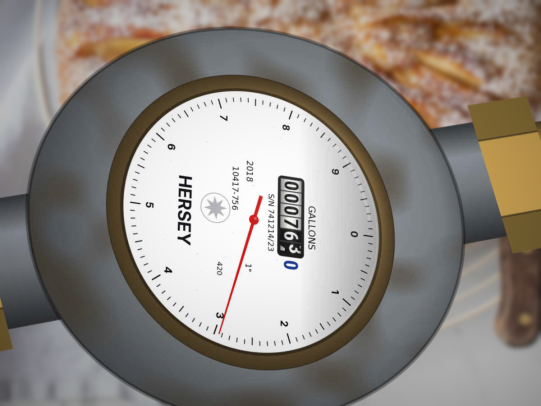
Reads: 7632.9 gal
